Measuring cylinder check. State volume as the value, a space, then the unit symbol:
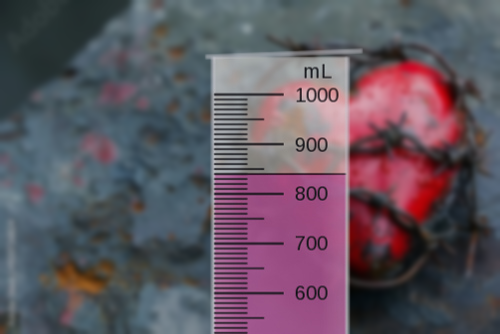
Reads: 840 mL
